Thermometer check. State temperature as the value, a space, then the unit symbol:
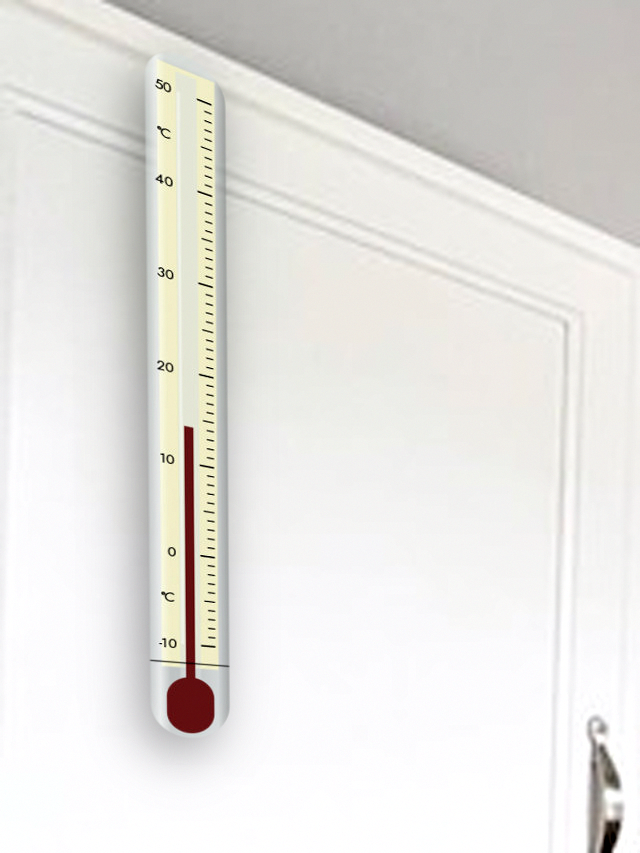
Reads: 14 °C
